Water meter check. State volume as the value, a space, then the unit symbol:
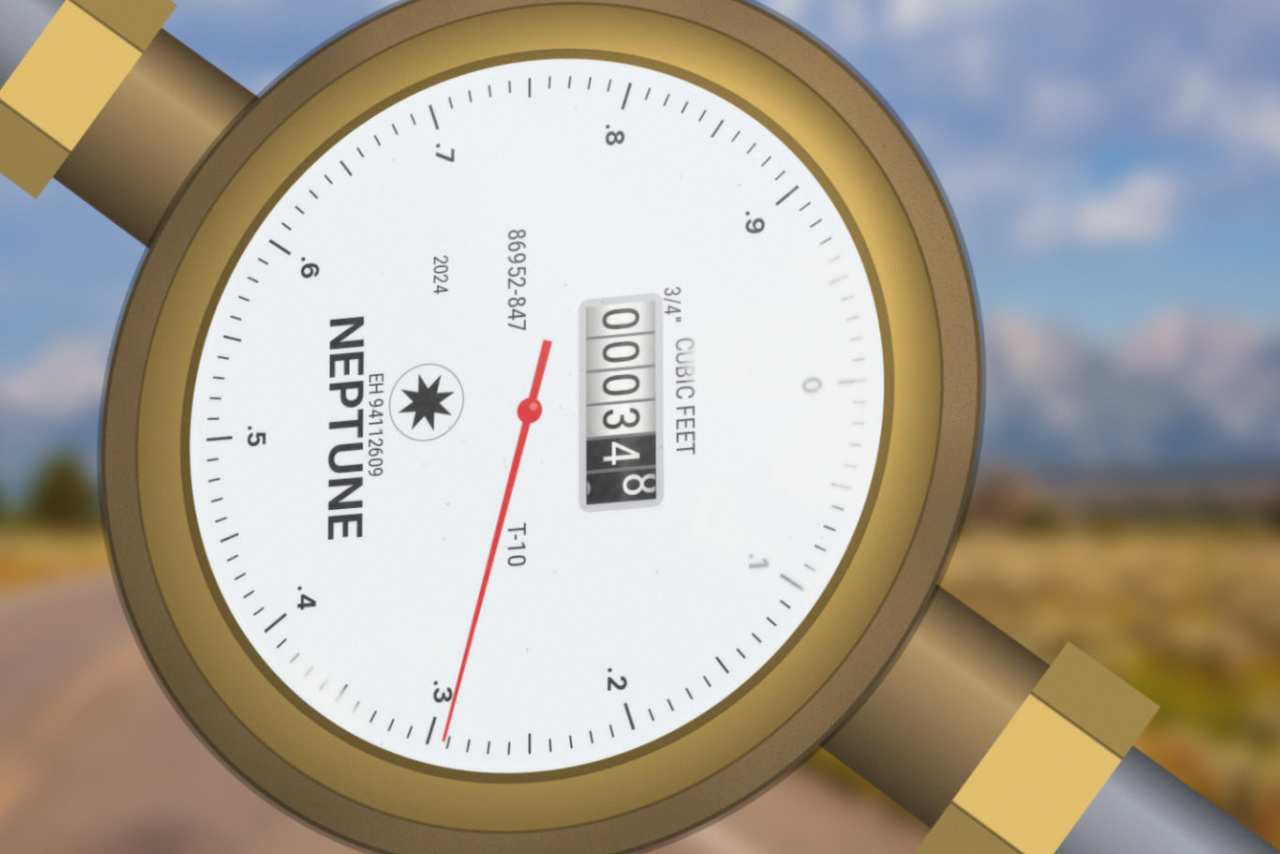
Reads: 348.29 ft³
